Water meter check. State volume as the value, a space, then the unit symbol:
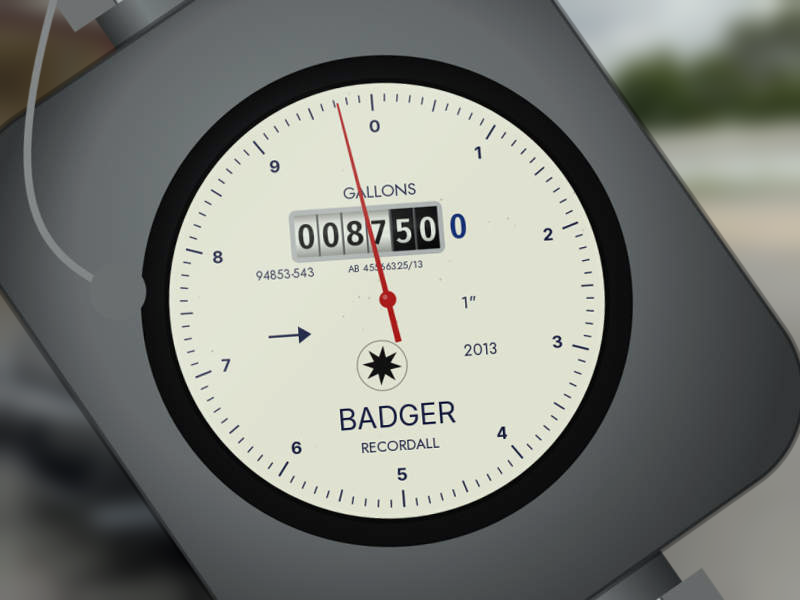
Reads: 87499.7 gal
